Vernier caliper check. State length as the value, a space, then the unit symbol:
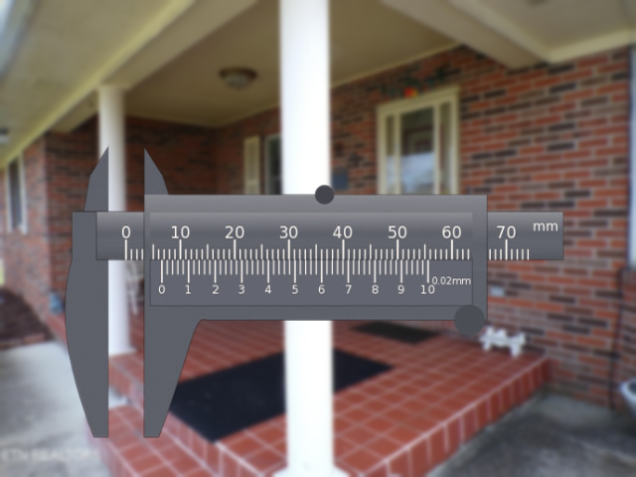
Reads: 6.6 mm
